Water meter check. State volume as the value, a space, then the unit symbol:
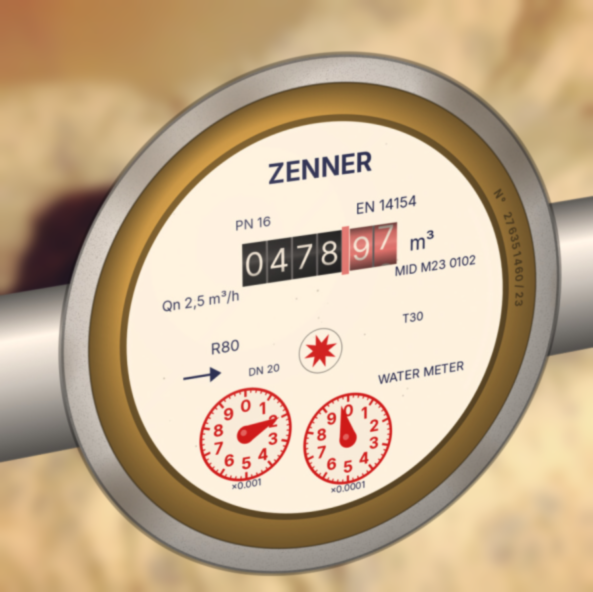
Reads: 478.9719 m³
